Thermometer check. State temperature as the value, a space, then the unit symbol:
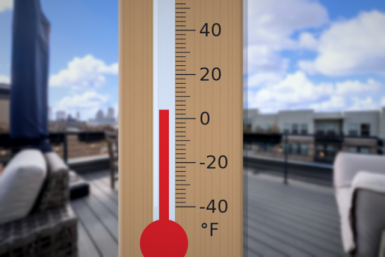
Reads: 4 °F
